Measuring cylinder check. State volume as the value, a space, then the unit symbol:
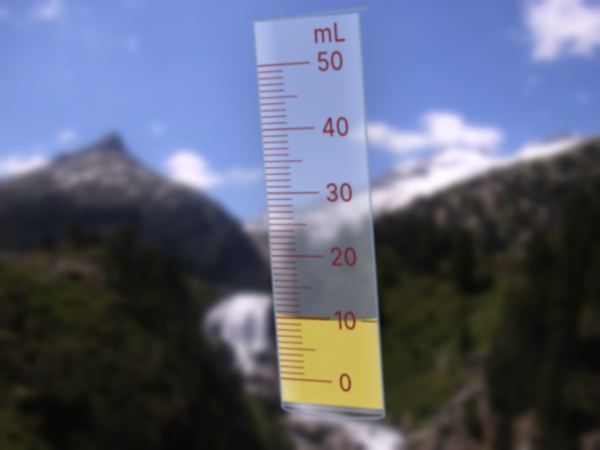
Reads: 10 mL
